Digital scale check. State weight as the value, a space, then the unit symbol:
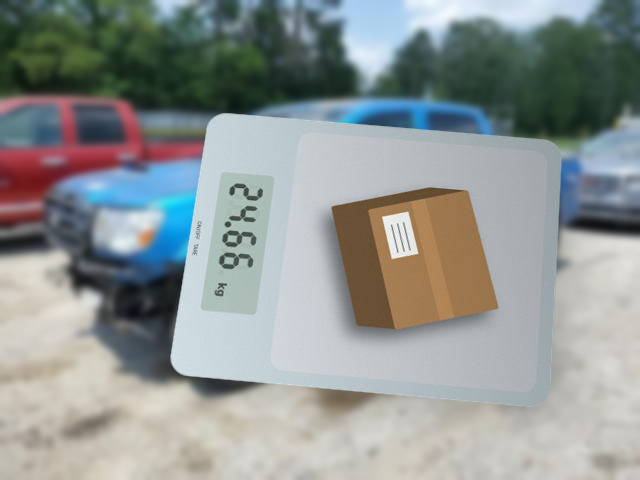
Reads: 24.66 kg
